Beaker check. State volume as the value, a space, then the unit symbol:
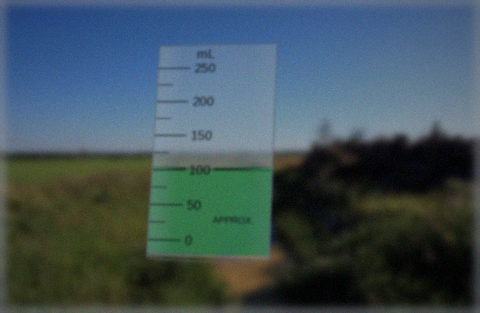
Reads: 100 mL
